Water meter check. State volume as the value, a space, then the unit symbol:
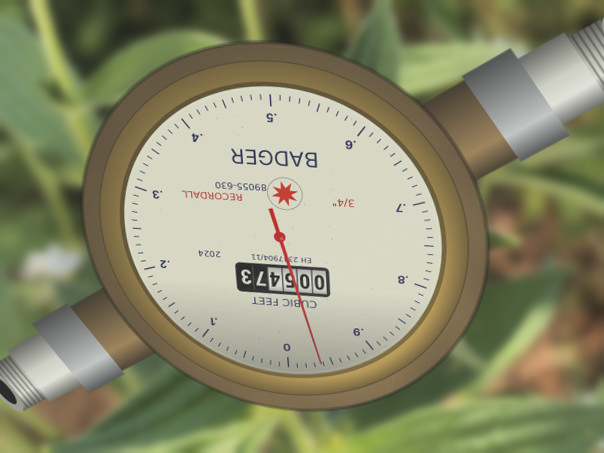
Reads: 5472.96 ft³
